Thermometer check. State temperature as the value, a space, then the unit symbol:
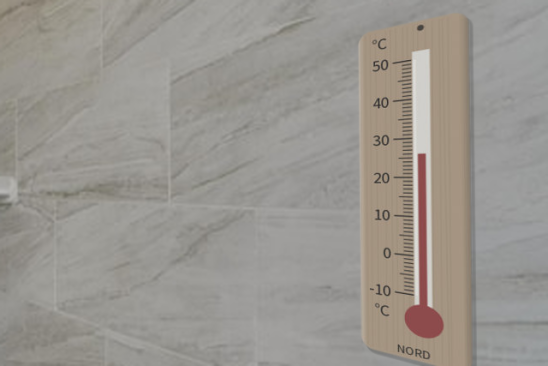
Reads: 26 °C
